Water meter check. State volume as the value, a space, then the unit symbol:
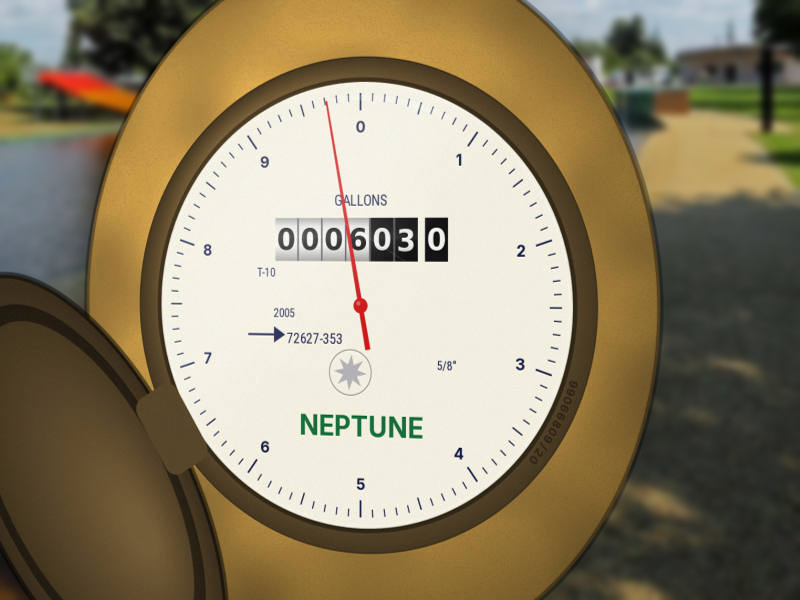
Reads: 6029.7 gal
